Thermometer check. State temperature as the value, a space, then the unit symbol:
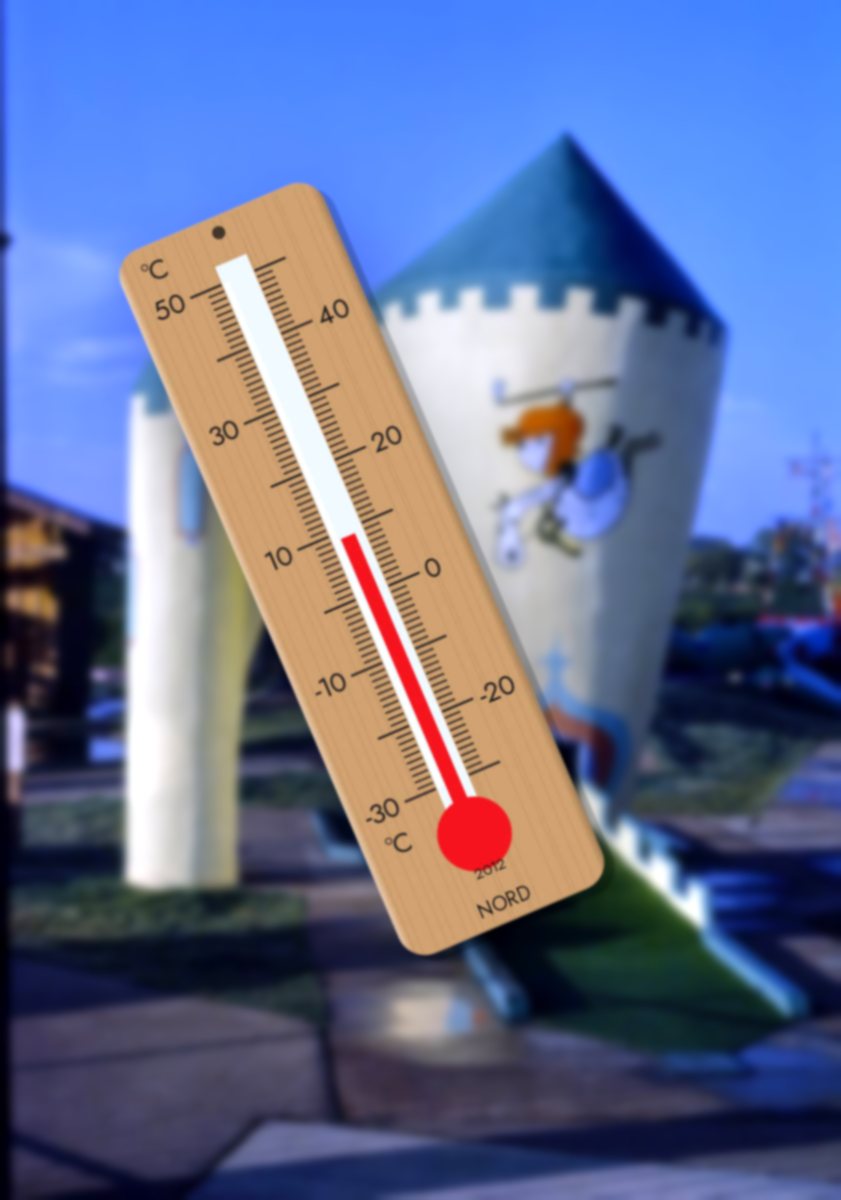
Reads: 9 °C
